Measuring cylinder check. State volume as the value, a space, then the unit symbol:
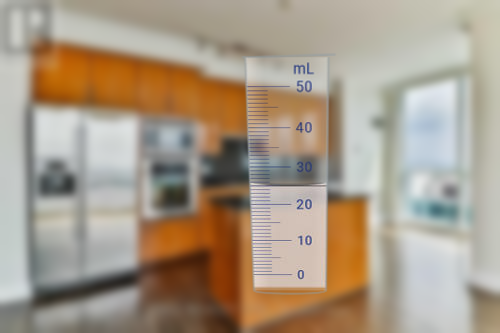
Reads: 25 mL
